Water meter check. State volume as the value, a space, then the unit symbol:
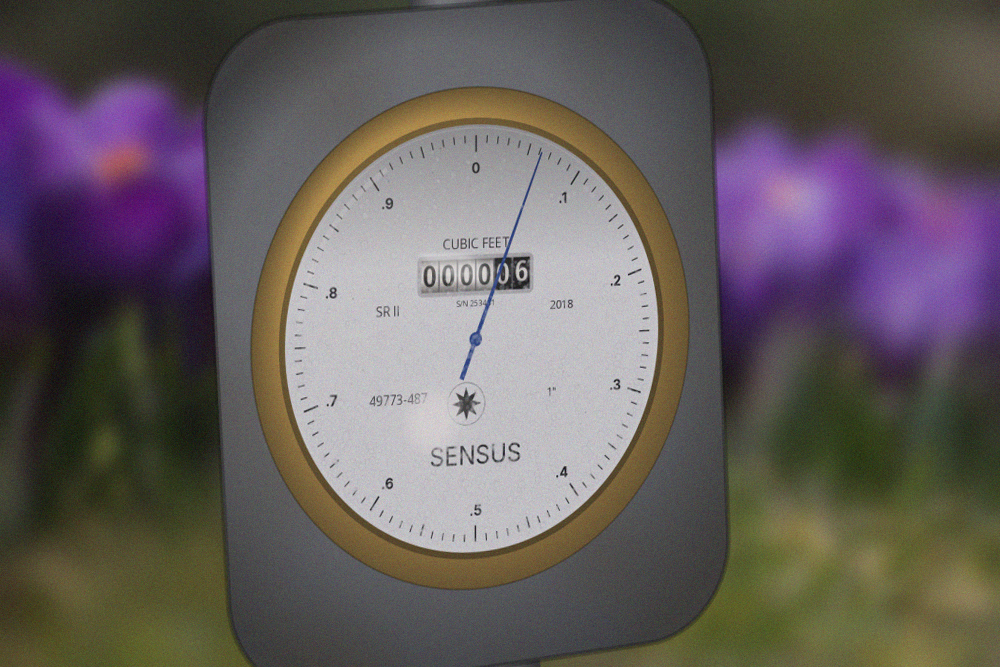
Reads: 6.06 ft³
